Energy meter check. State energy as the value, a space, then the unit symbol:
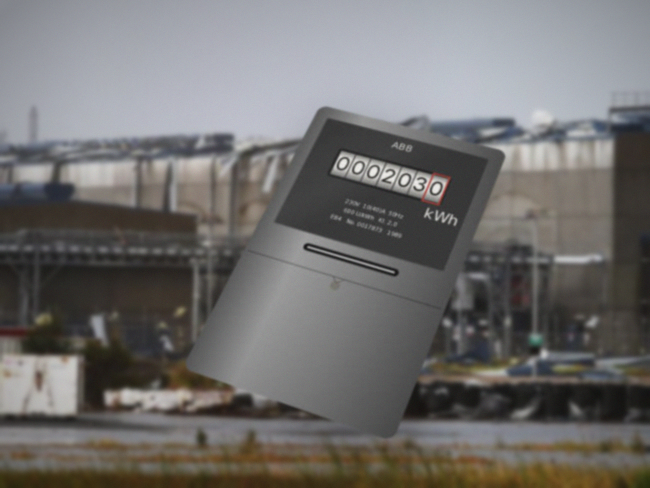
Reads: 203.0 kWh
